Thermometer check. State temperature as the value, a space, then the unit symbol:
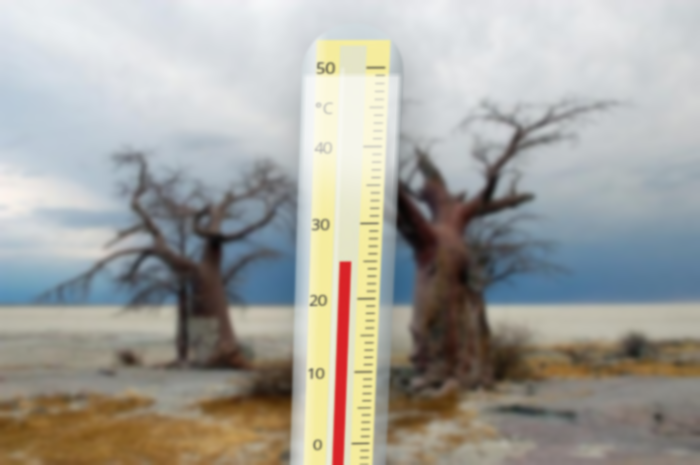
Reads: 25 °C
